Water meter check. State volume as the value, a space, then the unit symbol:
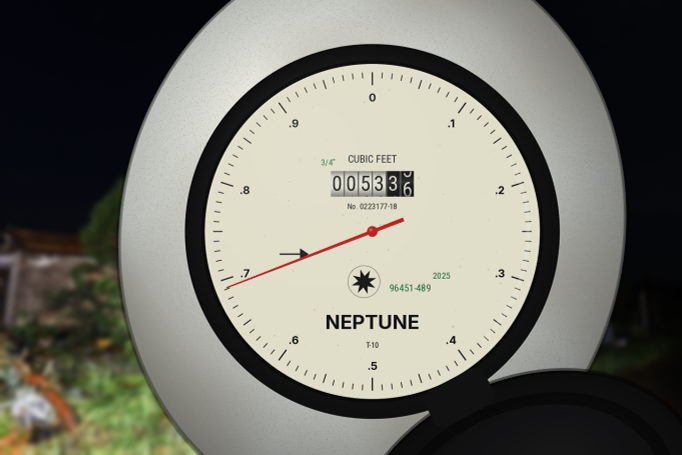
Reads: 5335.69 ft³
